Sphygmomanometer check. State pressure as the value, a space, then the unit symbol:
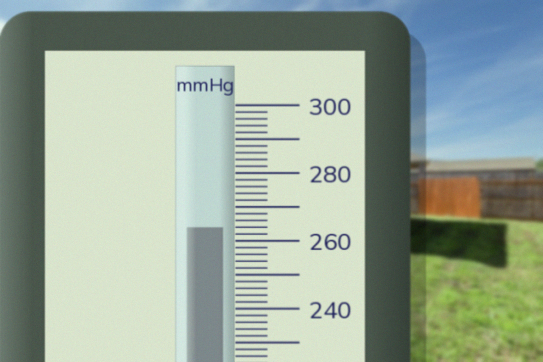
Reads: 264 mmHg
